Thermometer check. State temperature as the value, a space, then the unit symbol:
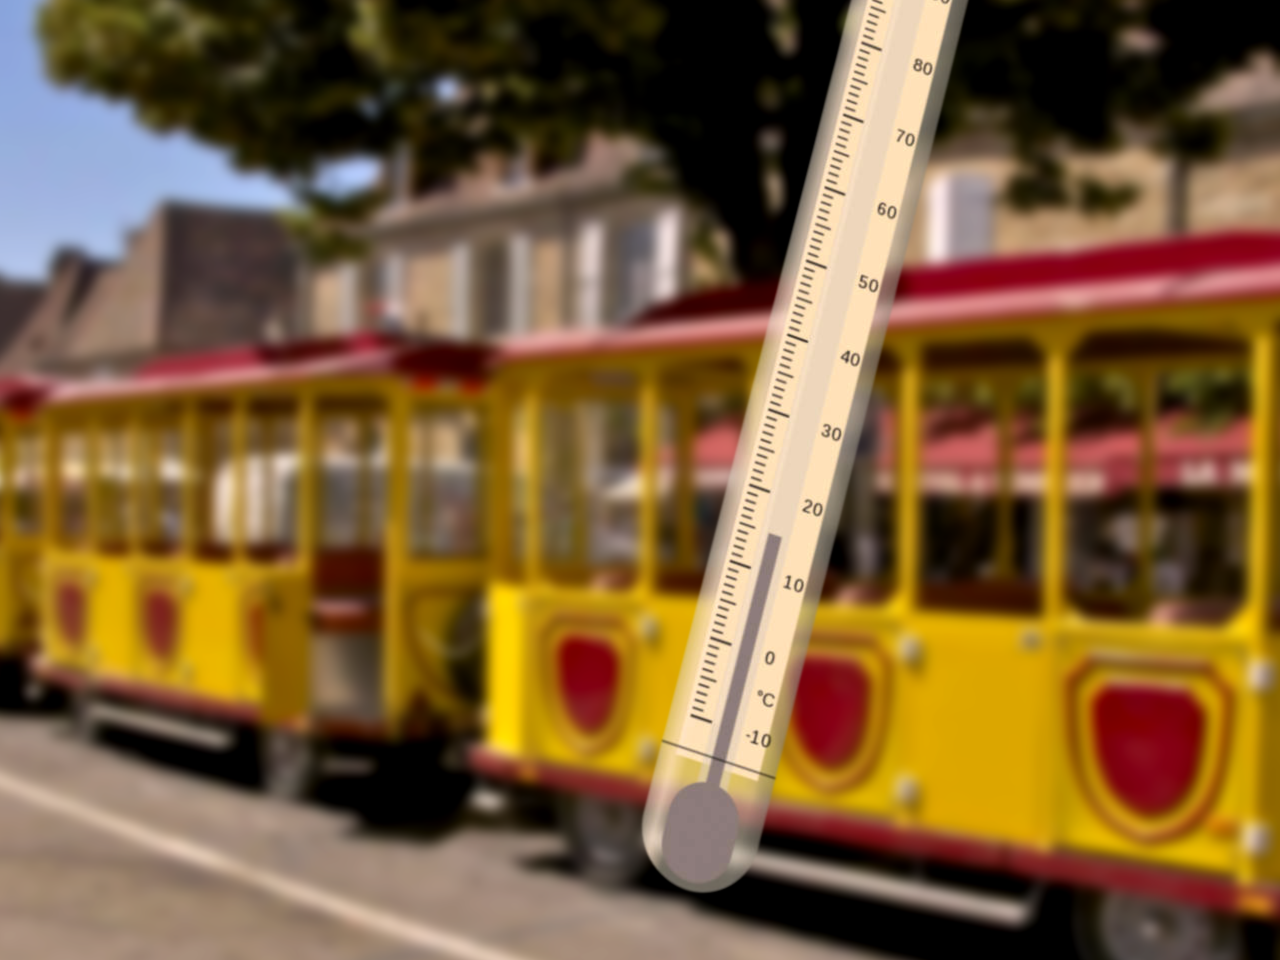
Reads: 15 °C
